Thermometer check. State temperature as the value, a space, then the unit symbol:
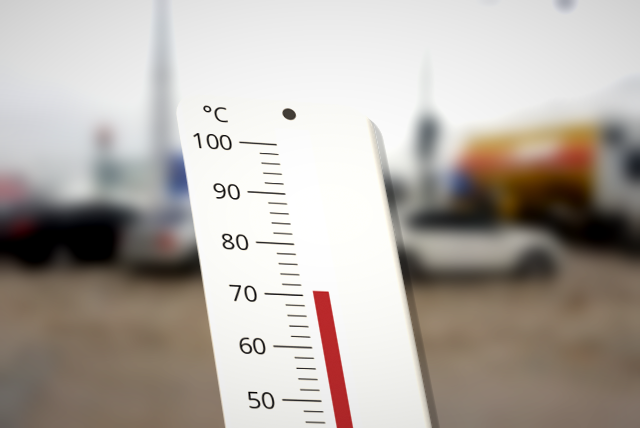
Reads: 71 °C
